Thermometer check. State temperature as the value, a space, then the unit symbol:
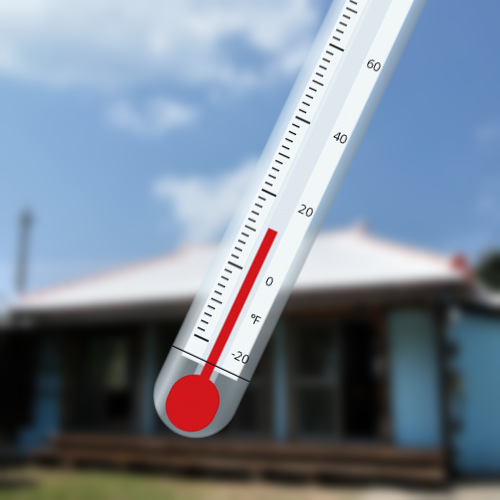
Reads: 12 °F
